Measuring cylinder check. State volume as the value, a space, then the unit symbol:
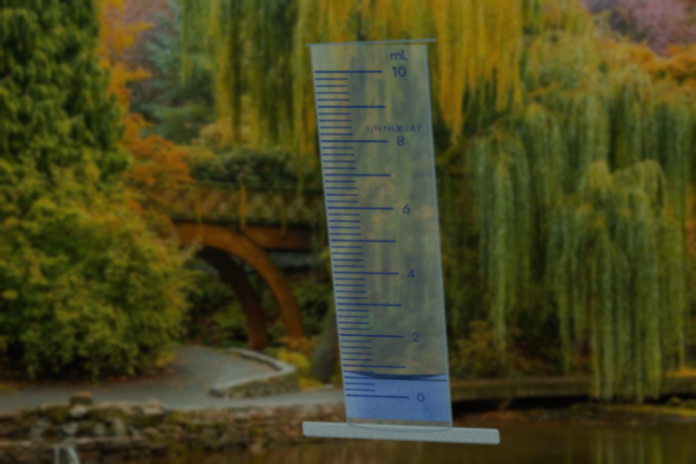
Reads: 0.6 mL
